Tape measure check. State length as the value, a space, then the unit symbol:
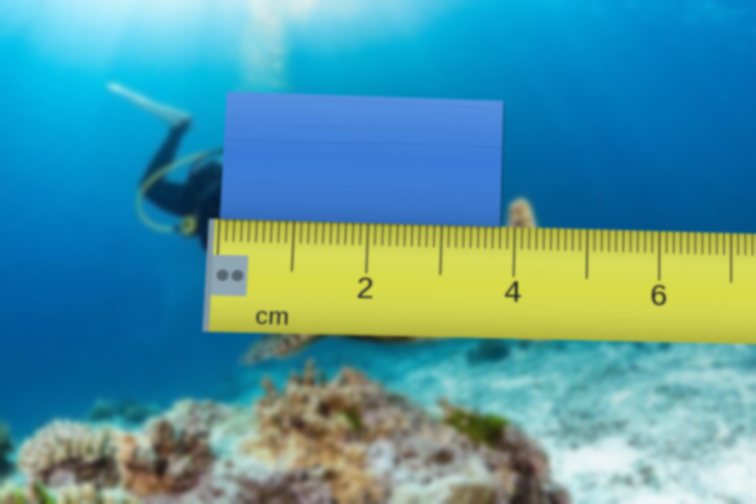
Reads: 3.8 cm
